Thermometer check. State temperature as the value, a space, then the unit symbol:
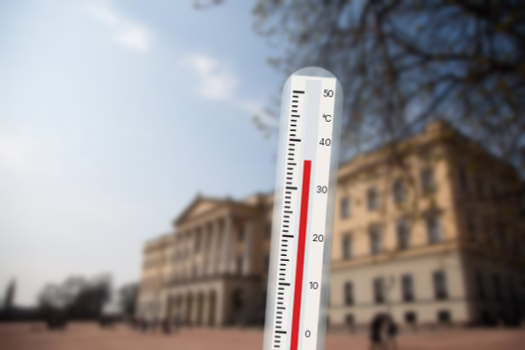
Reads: 36 °C
